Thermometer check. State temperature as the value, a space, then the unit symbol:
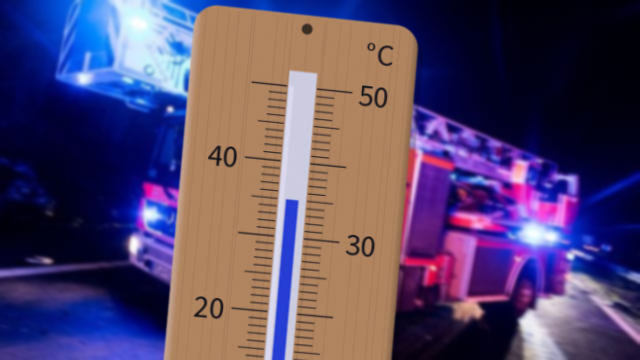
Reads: 35 °C
